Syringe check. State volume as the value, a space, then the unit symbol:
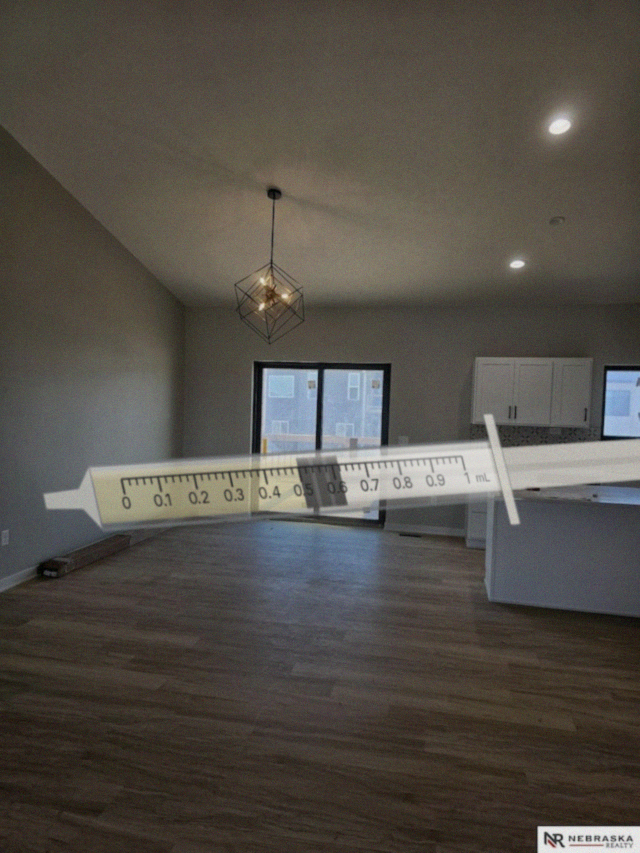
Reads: 0.5 mL
